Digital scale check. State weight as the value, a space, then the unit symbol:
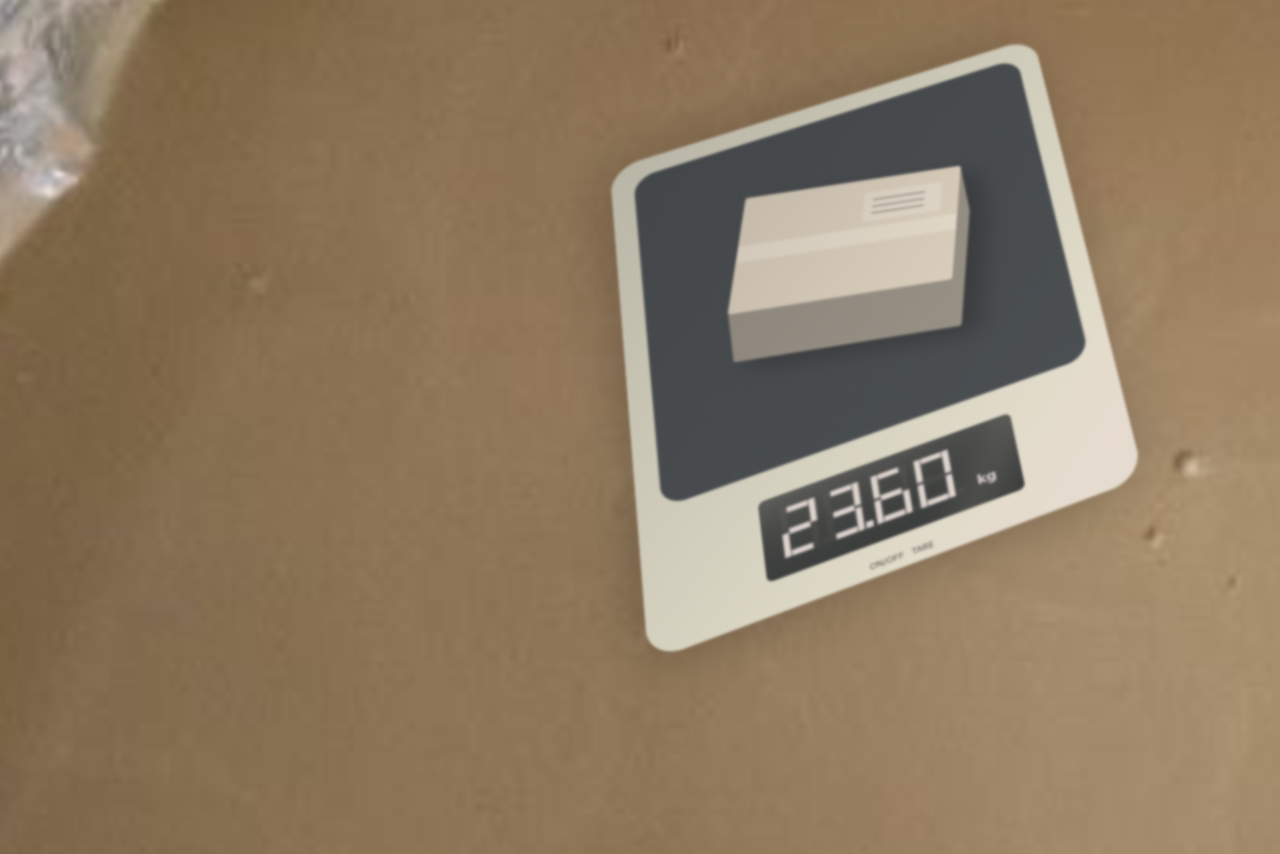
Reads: 23.60 kg
